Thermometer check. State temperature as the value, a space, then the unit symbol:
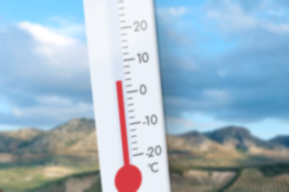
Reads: 4 °C
